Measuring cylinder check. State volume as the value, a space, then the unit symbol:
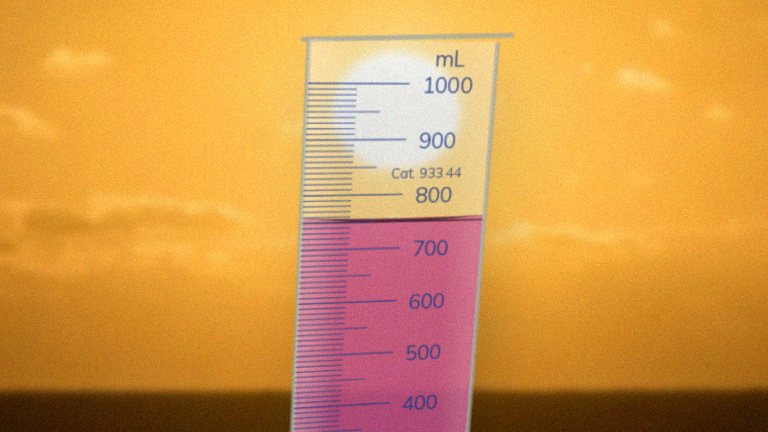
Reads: 750 mL
